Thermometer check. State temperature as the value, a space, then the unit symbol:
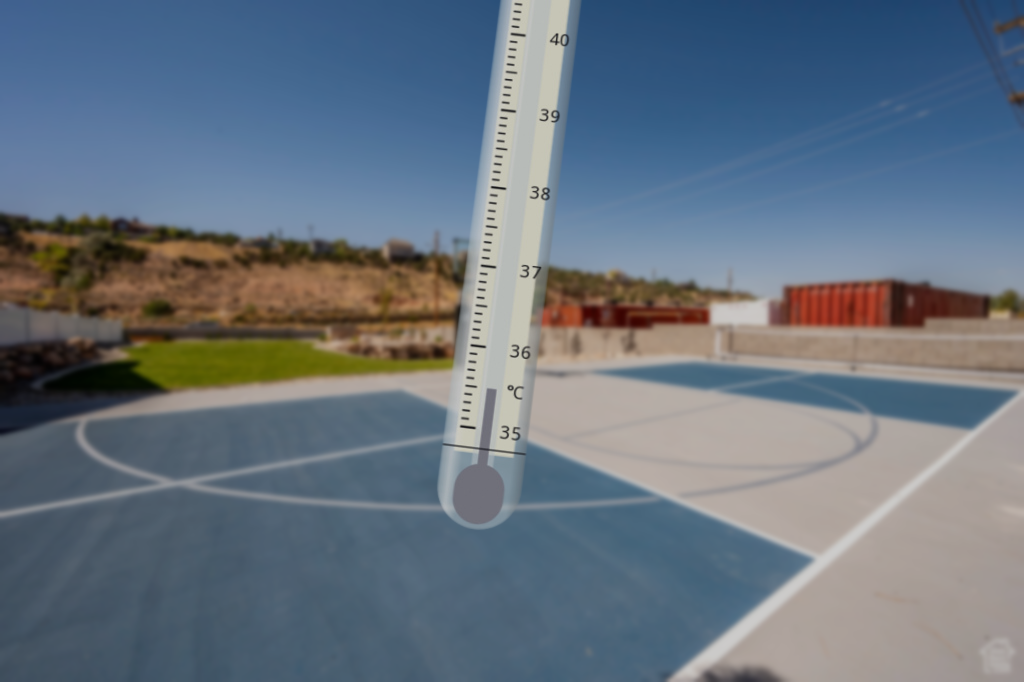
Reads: 35.5 °C
